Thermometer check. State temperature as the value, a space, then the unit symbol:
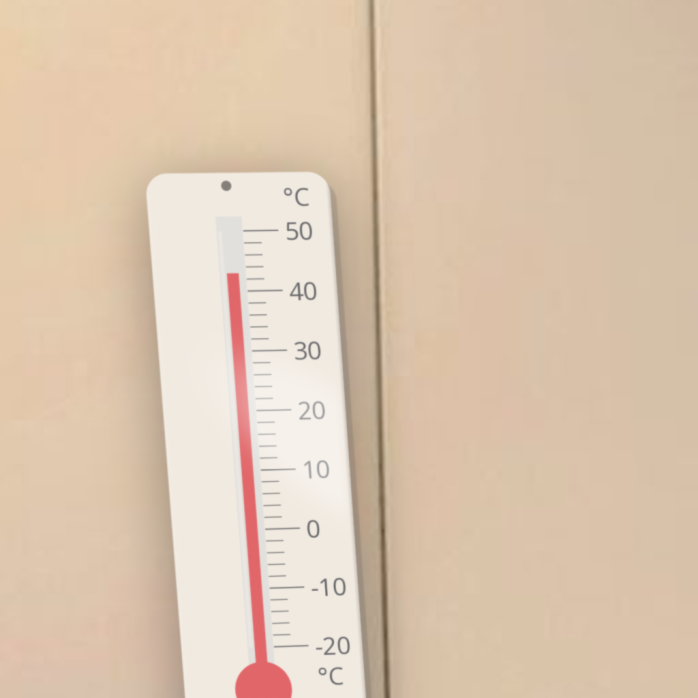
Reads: 43 °C
